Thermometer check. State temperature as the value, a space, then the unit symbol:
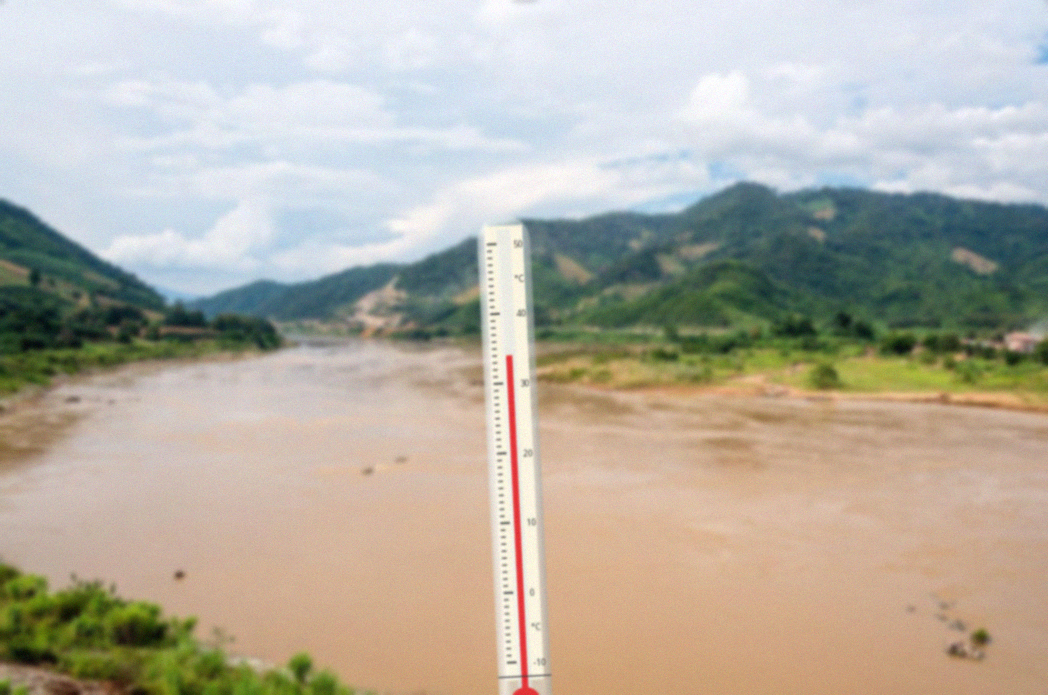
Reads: 34 °C
